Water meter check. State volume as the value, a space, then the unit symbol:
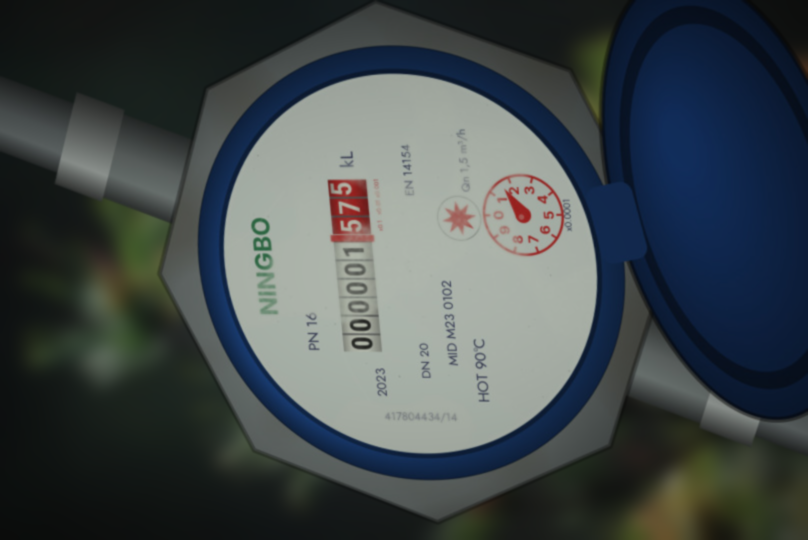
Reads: 1.5751 kL
